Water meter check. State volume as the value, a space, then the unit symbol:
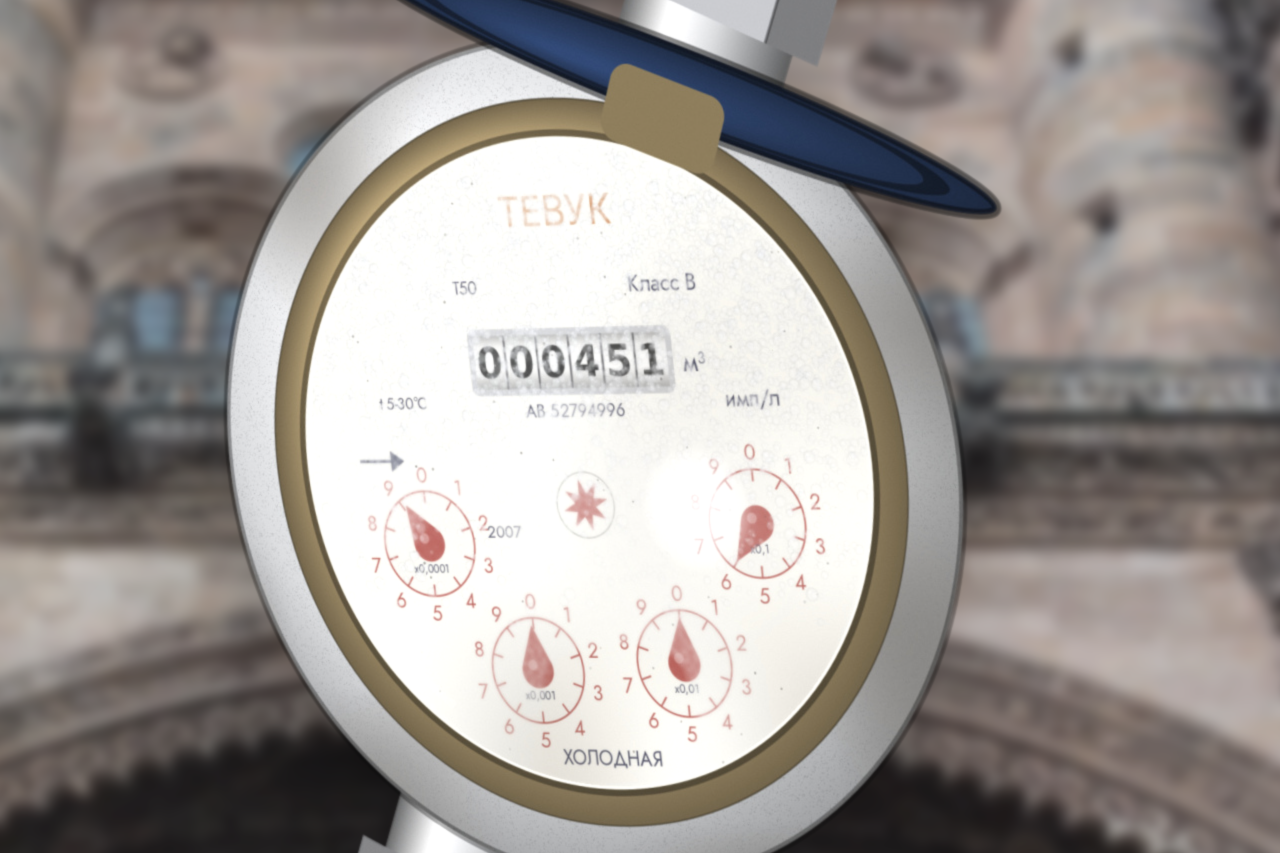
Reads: 451.5999 m³
